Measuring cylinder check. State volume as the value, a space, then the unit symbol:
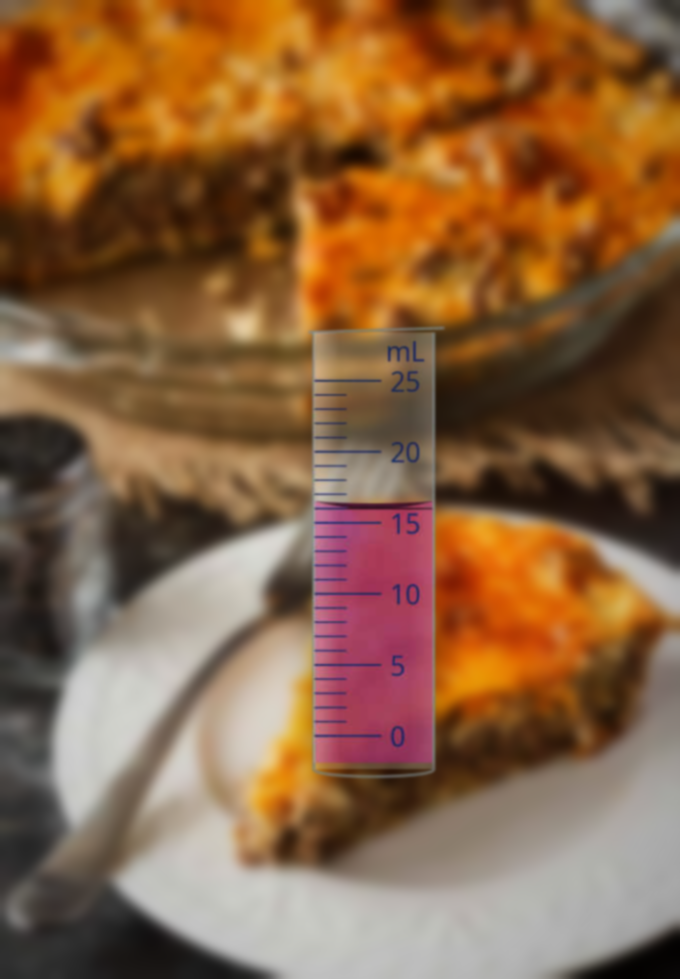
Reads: 16 mL
